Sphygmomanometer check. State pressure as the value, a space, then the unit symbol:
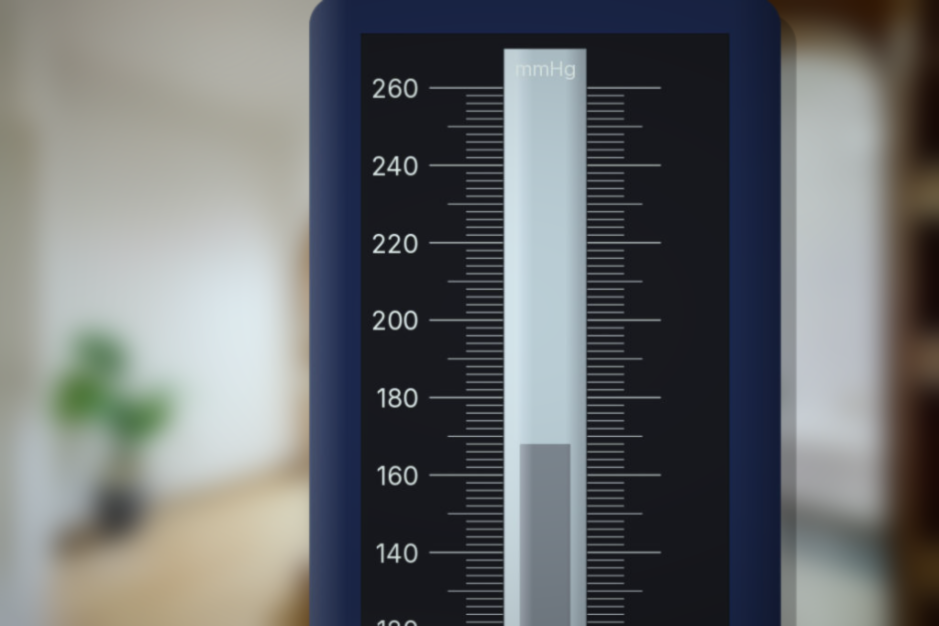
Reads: 168 mmHg
